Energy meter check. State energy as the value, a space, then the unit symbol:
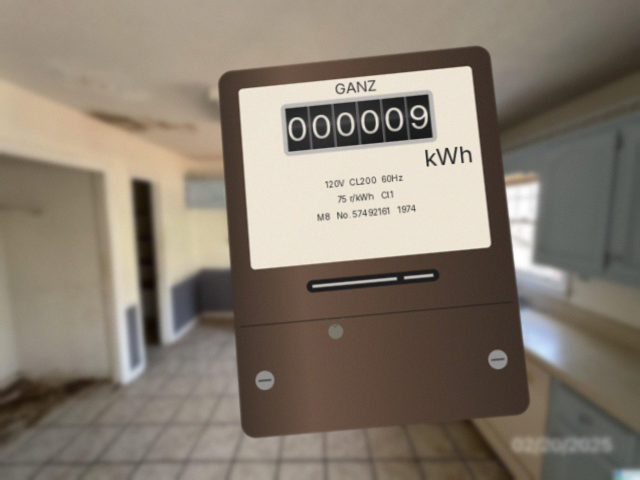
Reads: 9 kWh
